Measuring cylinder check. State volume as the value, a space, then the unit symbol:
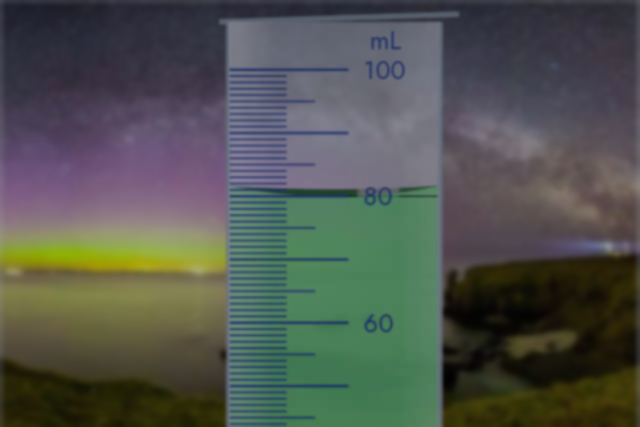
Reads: 80 mL
